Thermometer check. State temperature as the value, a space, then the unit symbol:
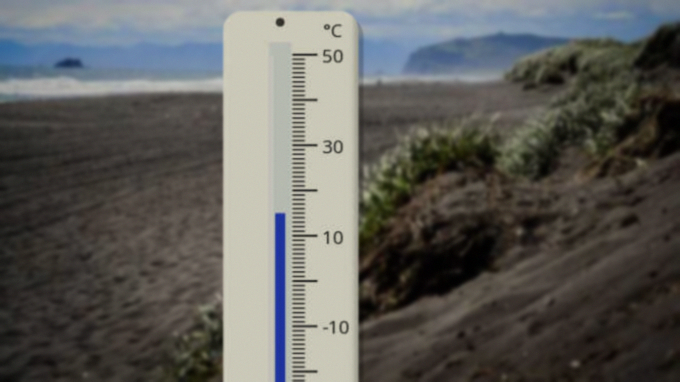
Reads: 15 °C
